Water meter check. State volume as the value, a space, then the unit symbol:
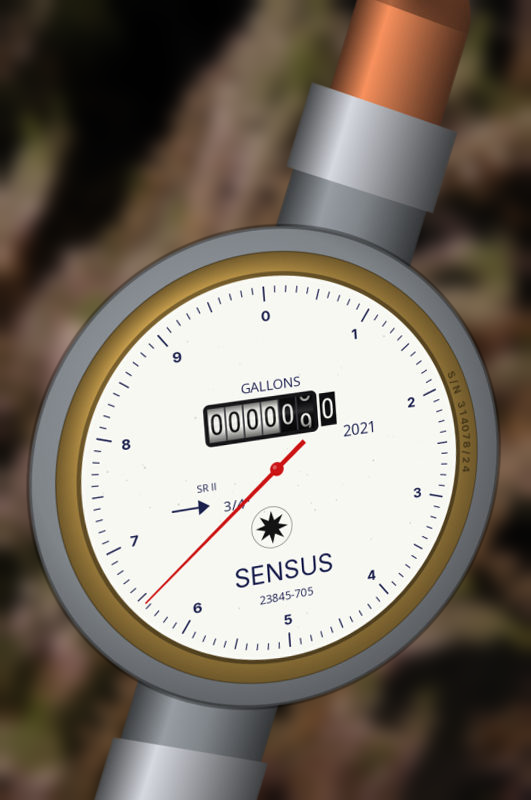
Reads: 86.4 gal
